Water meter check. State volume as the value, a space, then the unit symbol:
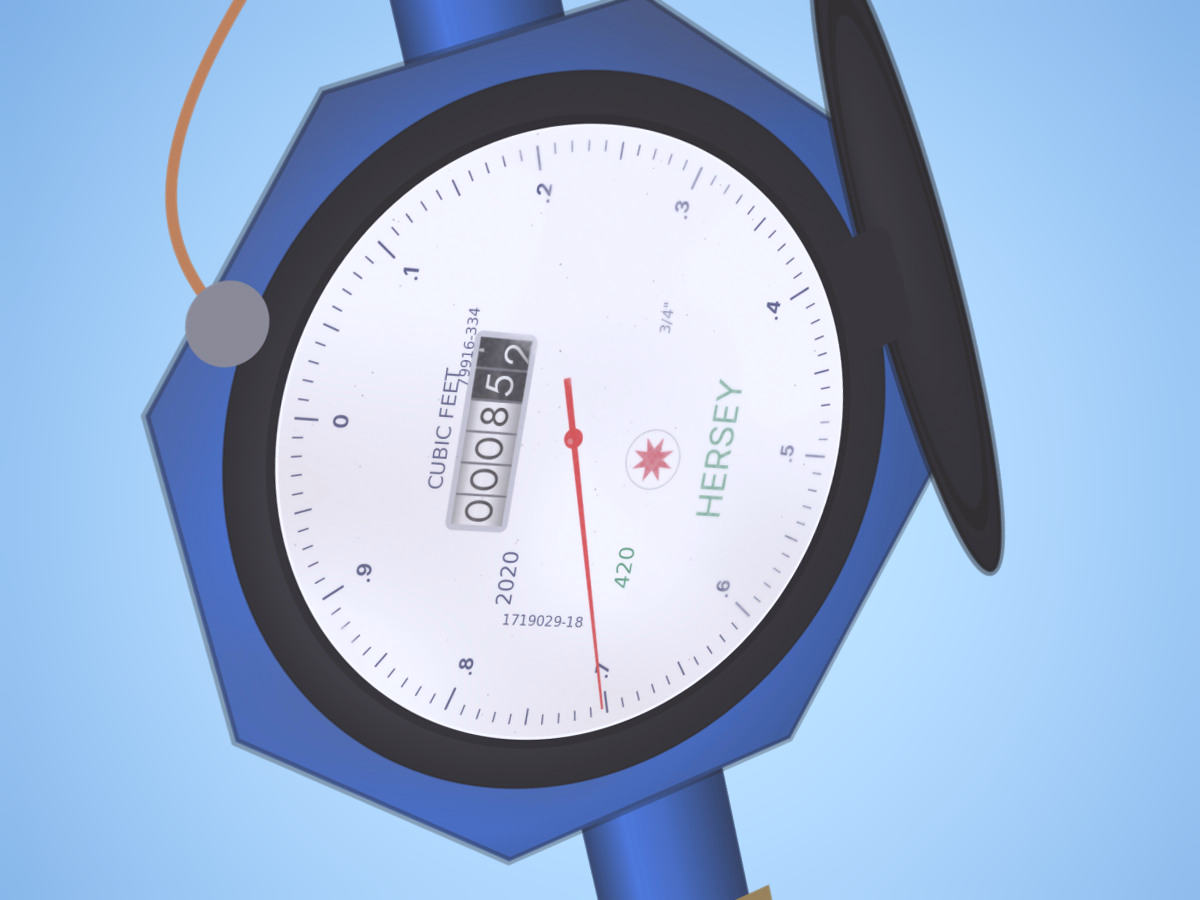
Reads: 851.70 ft³
